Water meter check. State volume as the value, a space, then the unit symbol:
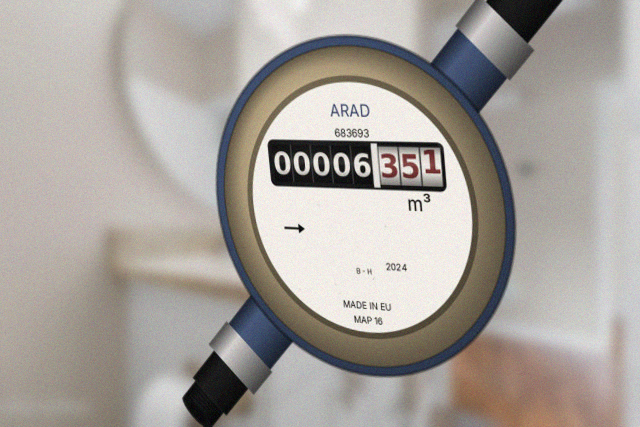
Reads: 6.351 m³
